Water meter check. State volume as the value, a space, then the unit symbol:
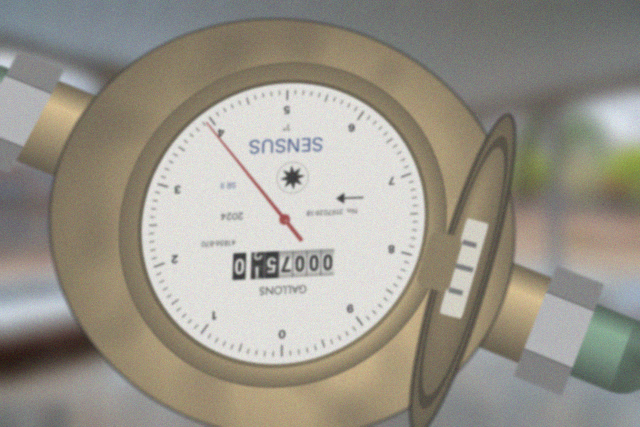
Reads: 7513.9 gal
